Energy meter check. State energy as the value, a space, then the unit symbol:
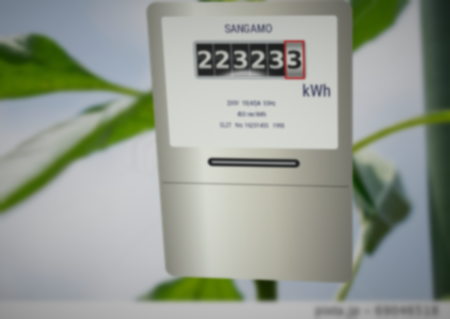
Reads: 22323.3 kWh
